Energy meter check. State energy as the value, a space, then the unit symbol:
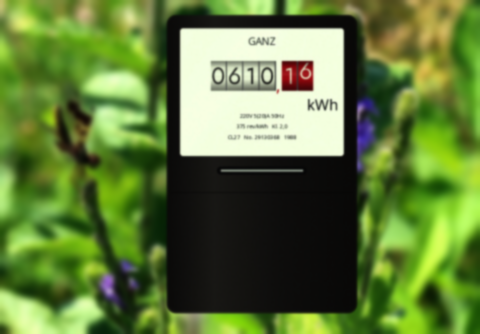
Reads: 610.16 kWh
